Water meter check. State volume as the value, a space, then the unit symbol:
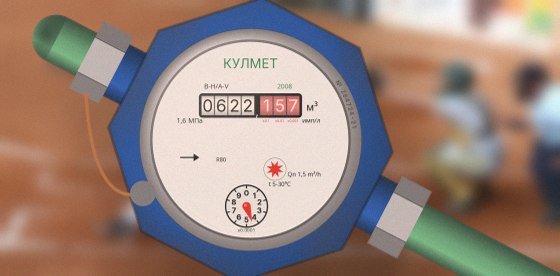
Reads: 622.1574 m³
